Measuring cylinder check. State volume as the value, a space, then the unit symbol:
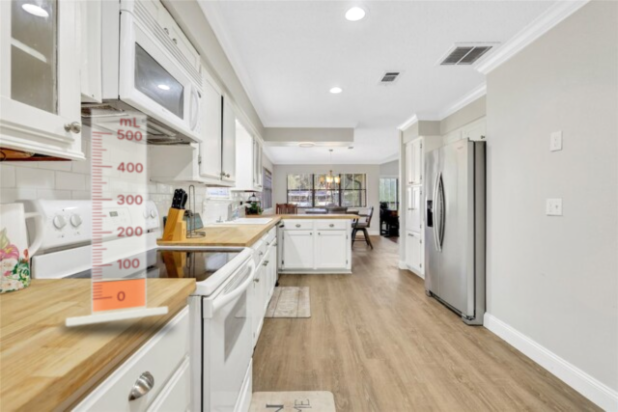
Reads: 50 mL
